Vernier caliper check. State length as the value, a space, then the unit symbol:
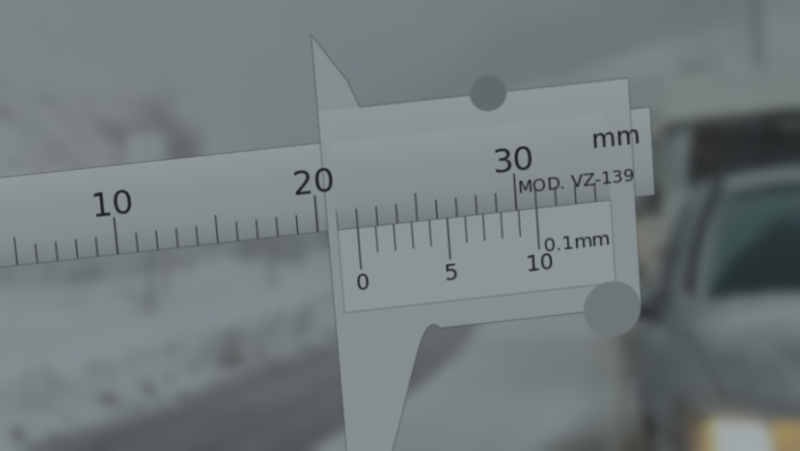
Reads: 22.0 mm
